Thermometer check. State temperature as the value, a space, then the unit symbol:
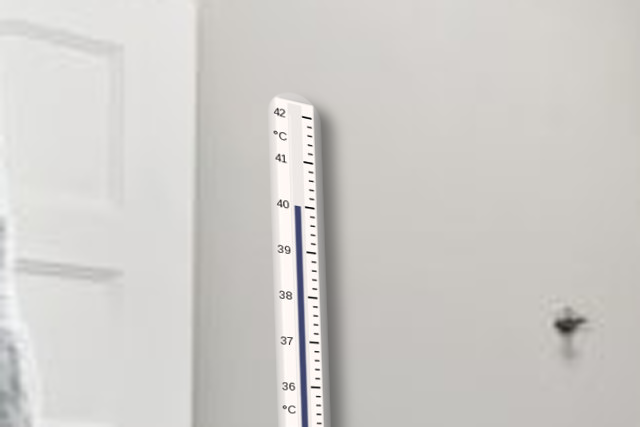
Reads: 40 °C
